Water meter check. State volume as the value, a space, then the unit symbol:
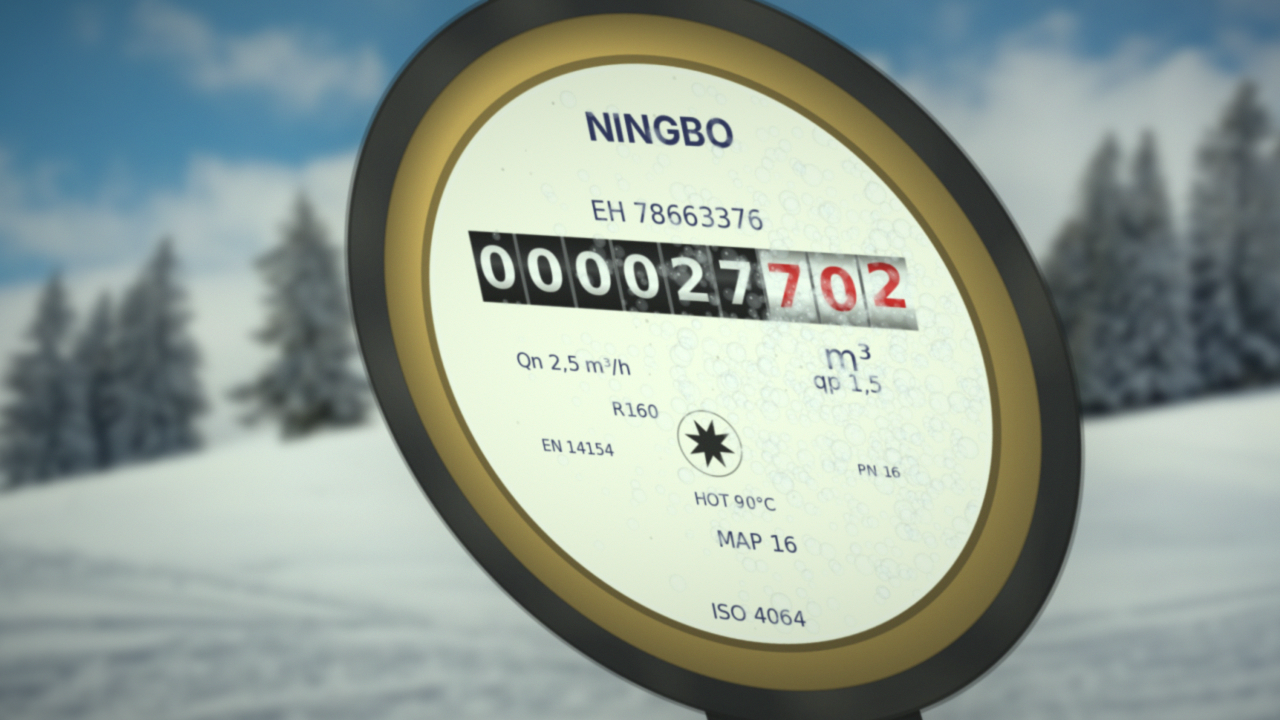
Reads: 27.702 m³
